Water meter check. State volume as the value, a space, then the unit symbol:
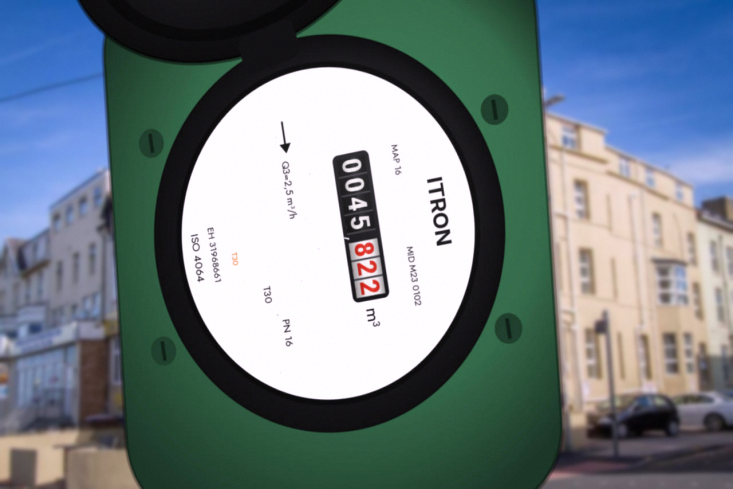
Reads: 45.822 m³
